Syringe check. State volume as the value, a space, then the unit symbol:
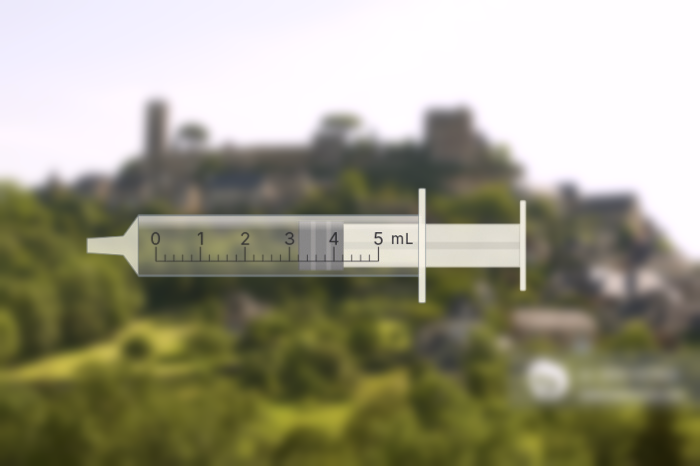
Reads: 3.2 mL
